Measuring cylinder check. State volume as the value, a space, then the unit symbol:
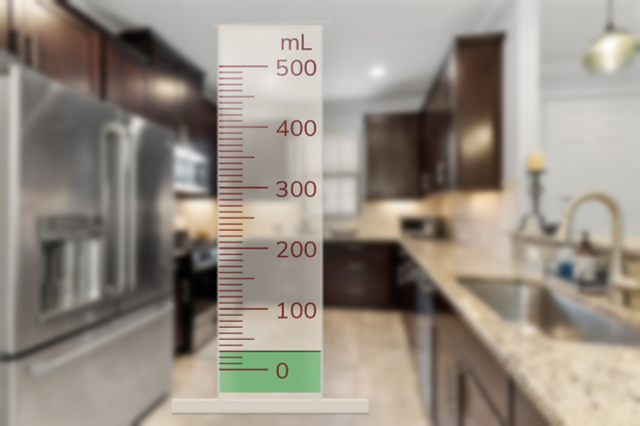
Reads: 30 mL
